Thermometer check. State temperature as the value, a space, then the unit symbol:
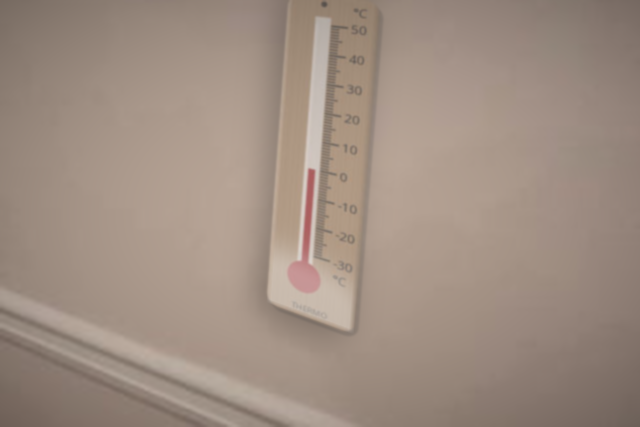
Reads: 0 °C
